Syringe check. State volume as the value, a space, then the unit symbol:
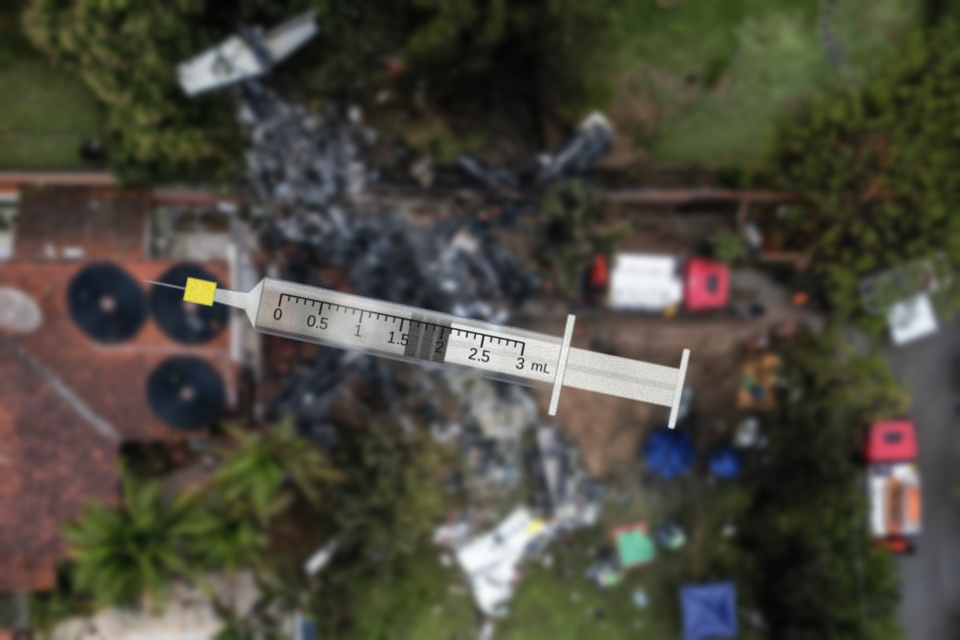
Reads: 1.6 mL
